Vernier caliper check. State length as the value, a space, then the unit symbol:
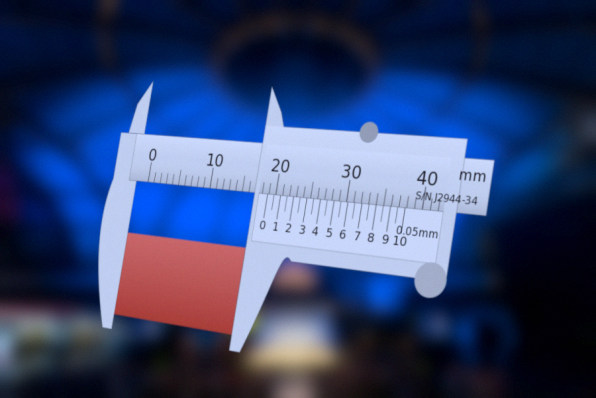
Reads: 18.8 mm
